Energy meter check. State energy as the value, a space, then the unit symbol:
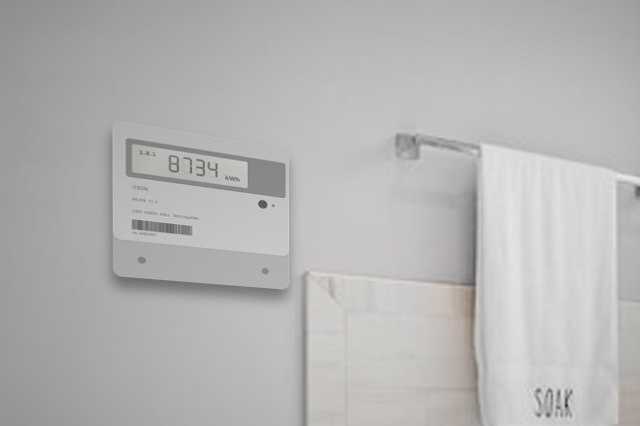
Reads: 8734 kWh
